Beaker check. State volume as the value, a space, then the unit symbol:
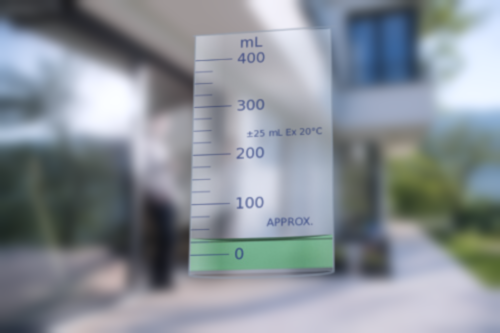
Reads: 25 mL
